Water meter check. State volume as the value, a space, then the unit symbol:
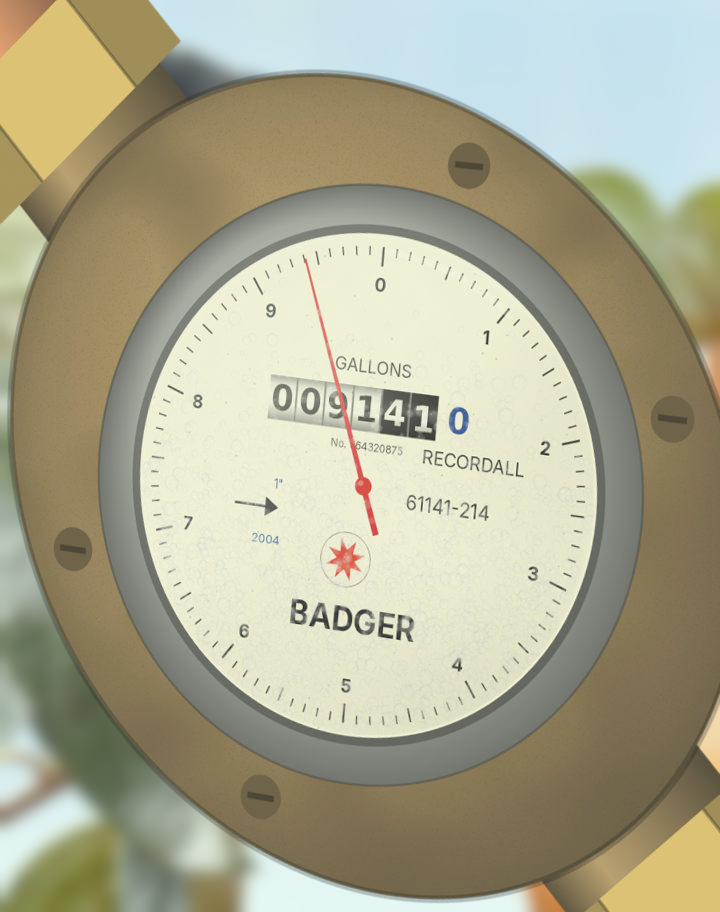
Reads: 91409.4 gal
